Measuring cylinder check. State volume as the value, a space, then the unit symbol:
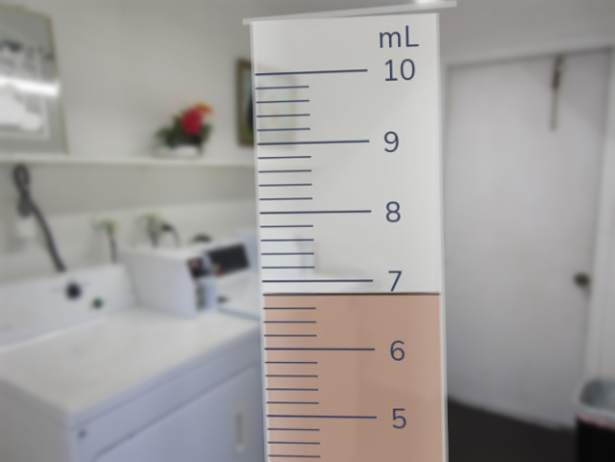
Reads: 6.8 mL
